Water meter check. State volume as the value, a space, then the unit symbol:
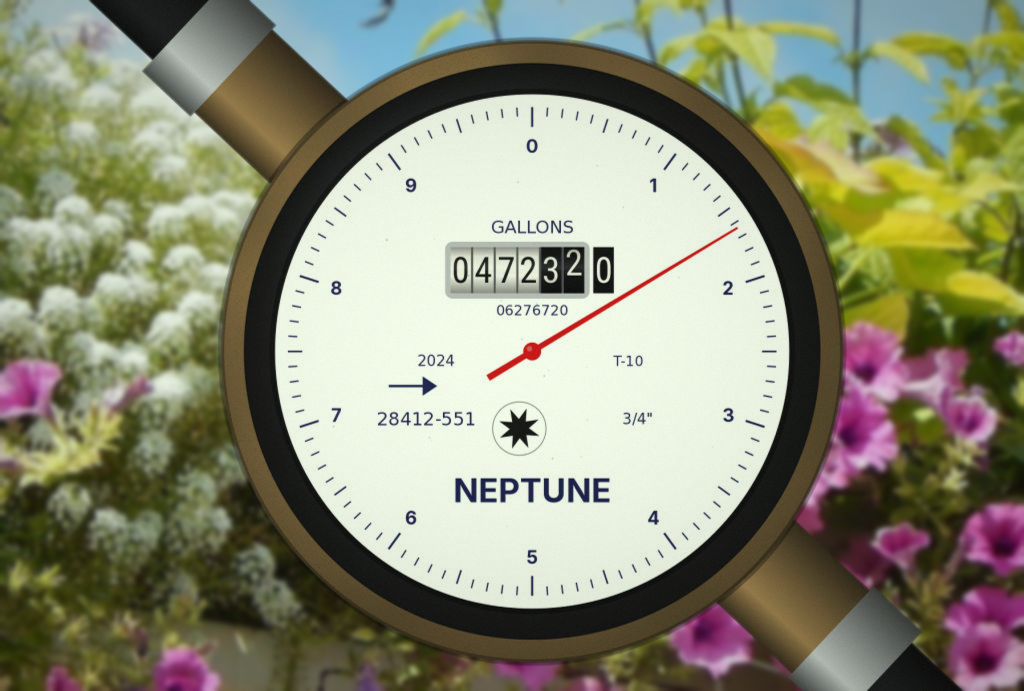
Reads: 472321.6 gal
